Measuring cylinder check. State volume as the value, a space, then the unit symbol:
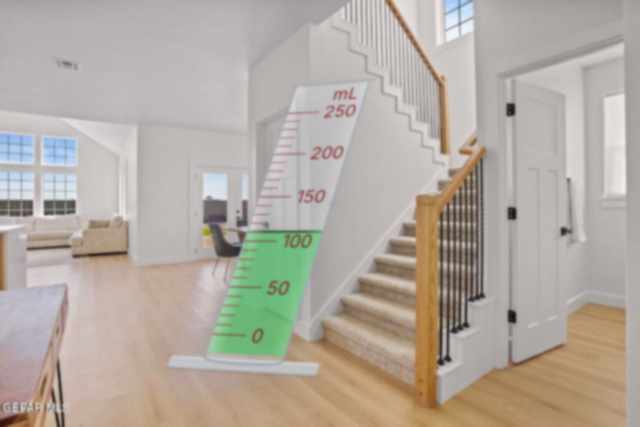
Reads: 110 mL
